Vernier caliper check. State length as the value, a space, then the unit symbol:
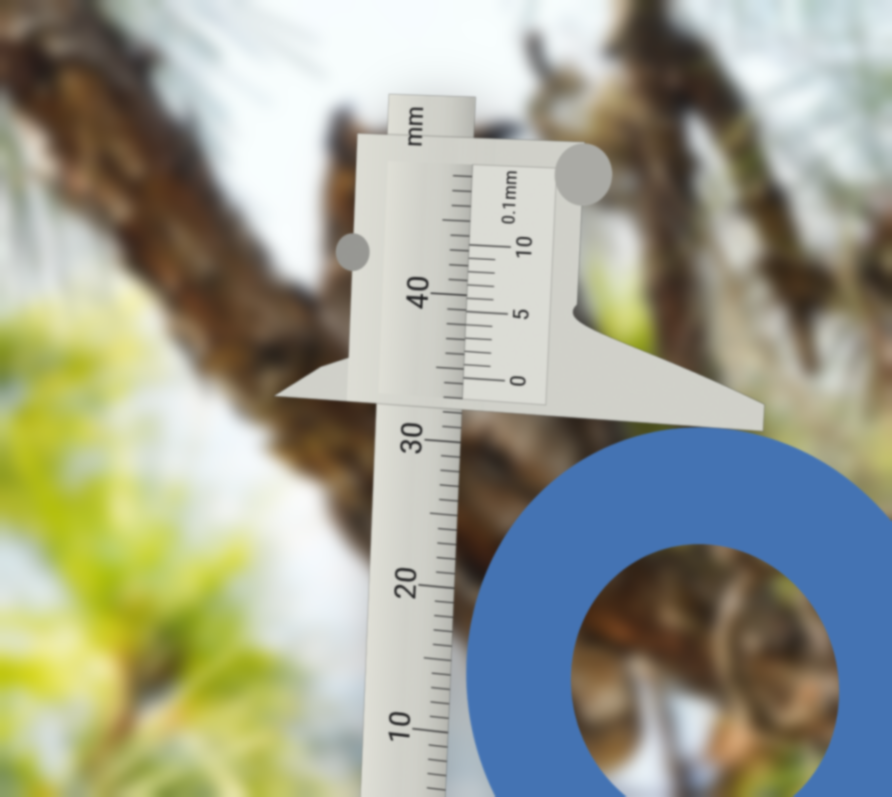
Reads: 34.4 mm
